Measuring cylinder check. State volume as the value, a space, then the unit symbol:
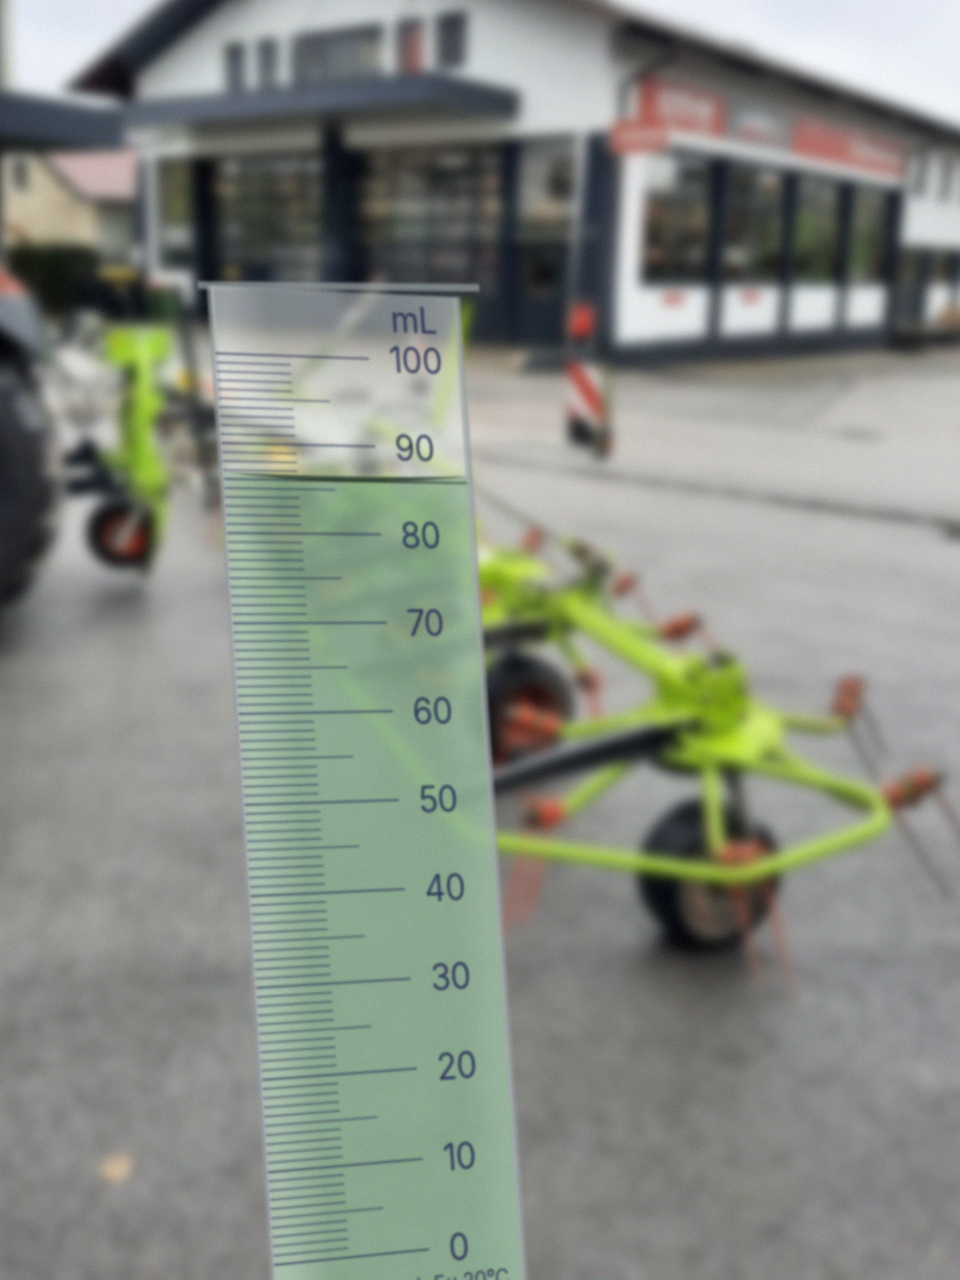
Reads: 86 mL
